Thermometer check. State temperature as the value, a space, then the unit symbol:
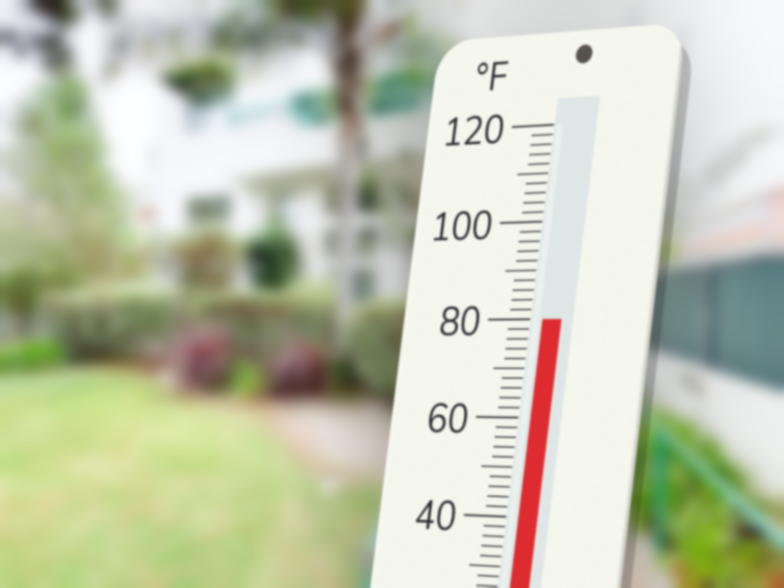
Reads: 80 °F
